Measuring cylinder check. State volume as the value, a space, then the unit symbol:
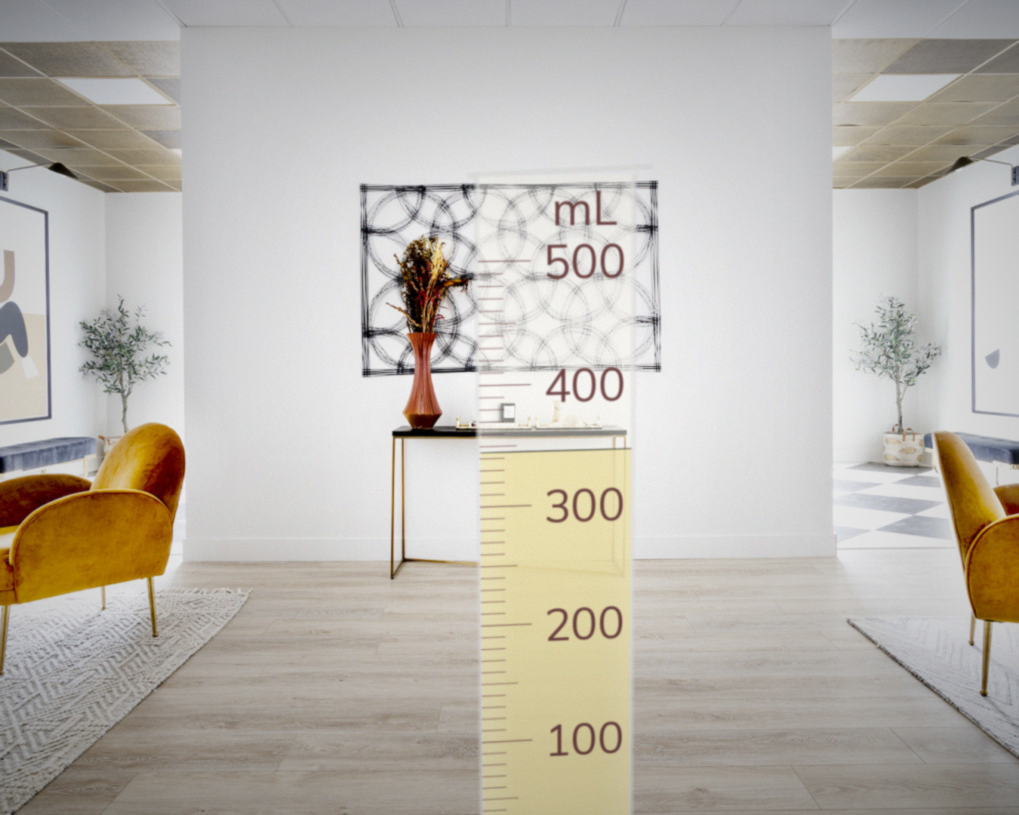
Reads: 345 mL
